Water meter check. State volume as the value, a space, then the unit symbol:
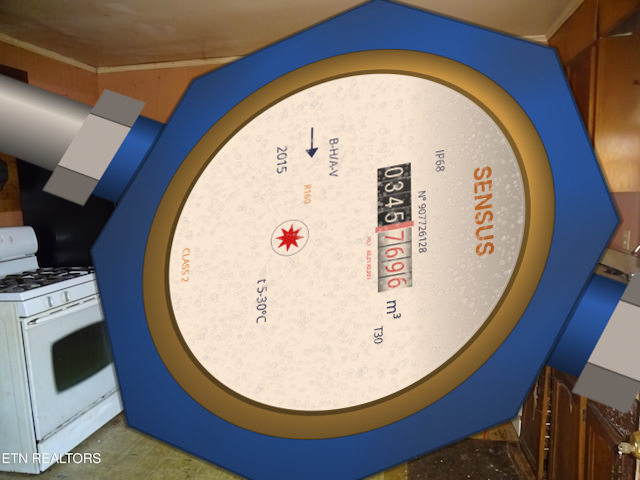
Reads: 345.7696 m³
